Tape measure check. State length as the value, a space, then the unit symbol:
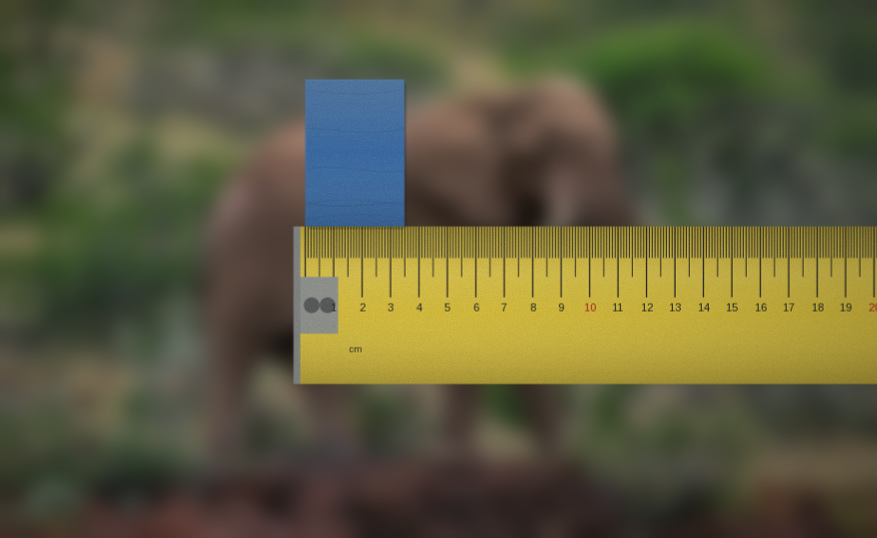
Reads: 3.5 cm
